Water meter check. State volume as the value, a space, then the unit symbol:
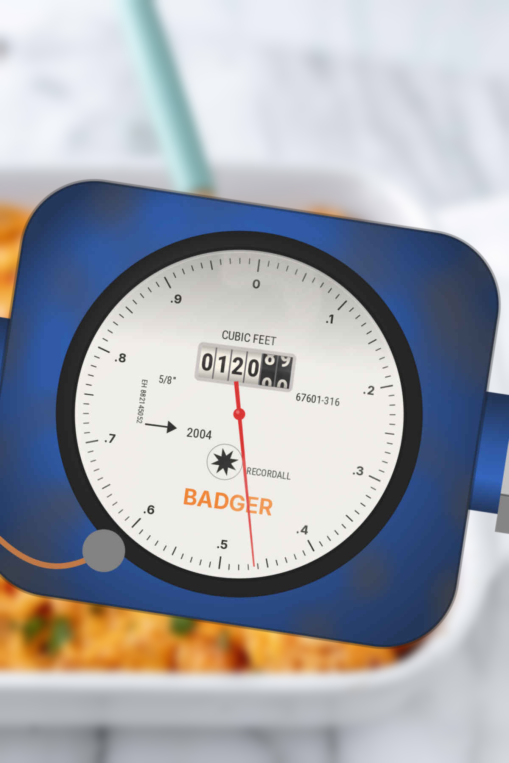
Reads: 12089.46 ft³
